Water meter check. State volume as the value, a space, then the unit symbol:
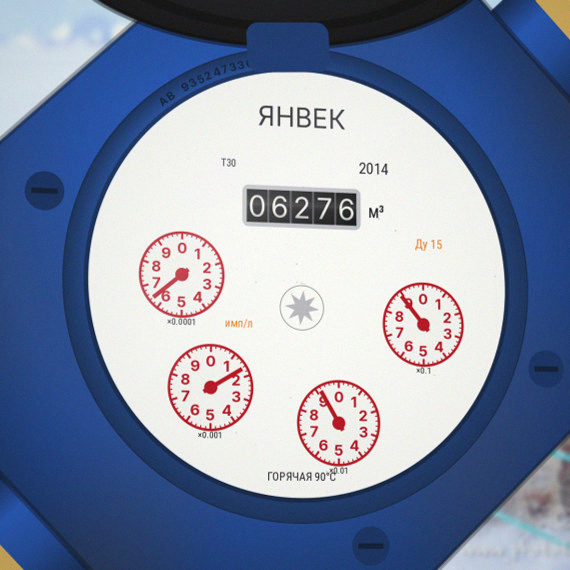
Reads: 6276.8916 m³
